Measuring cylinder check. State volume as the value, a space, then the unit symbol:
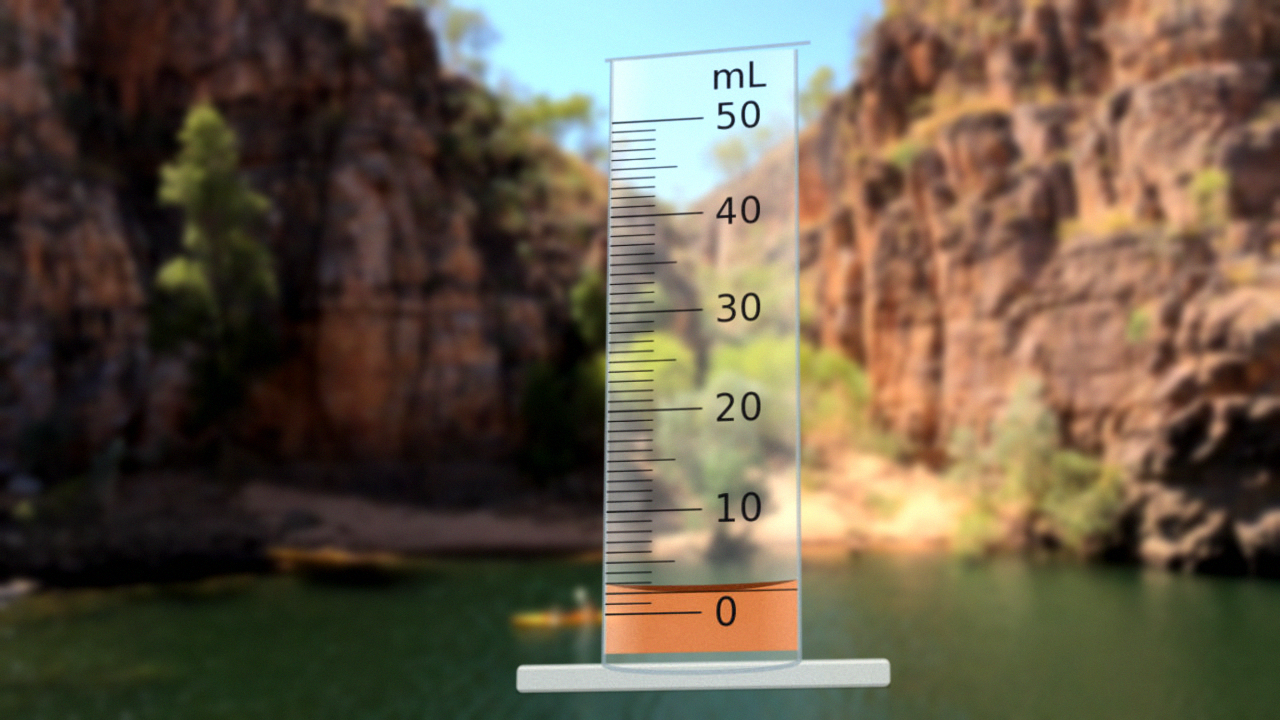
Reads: 2 mL
